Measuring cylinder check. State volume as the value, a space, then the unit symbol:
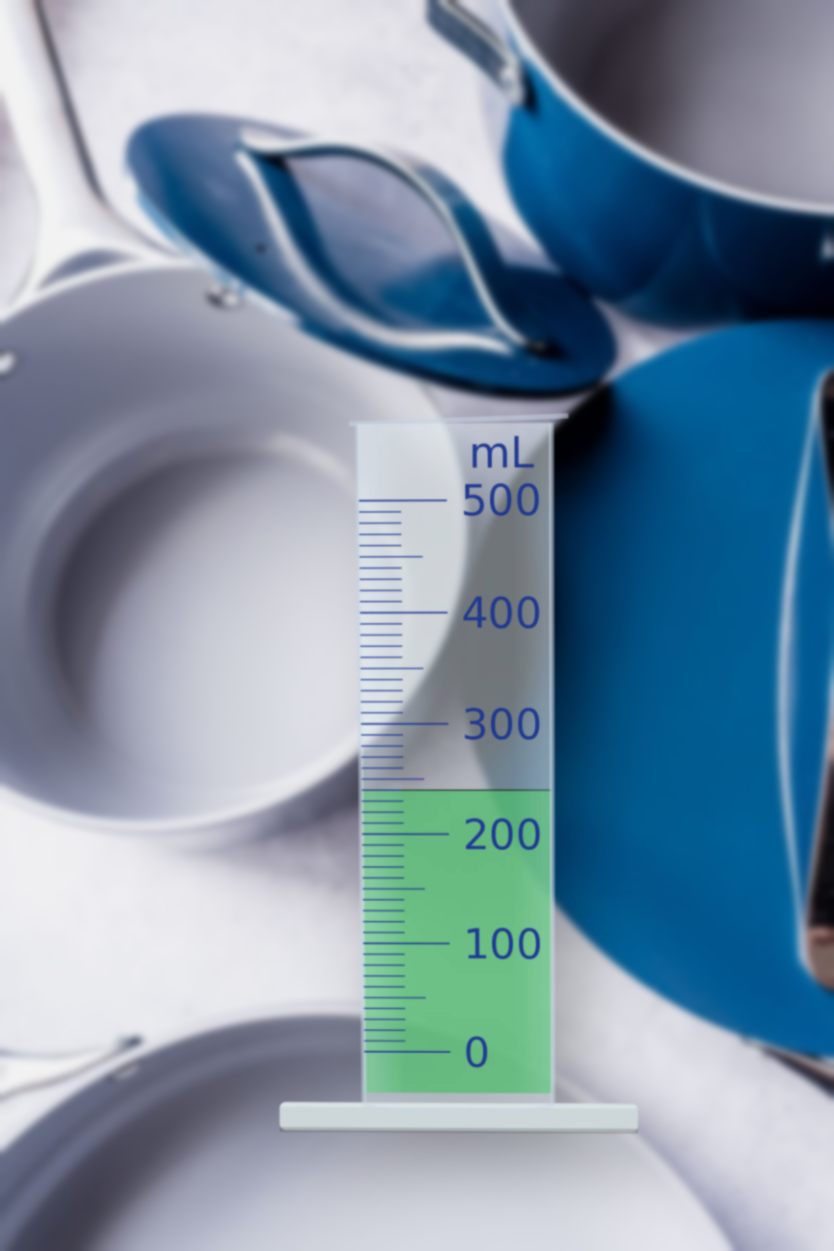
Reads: 240 mL
